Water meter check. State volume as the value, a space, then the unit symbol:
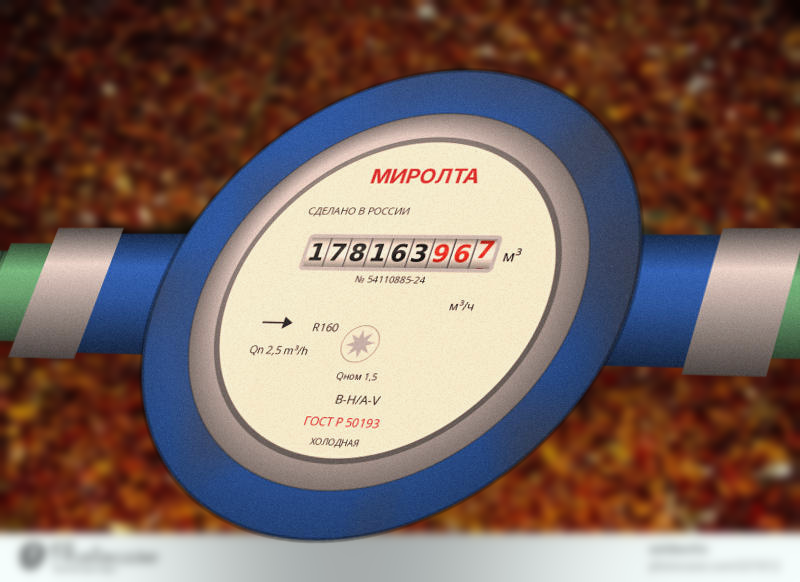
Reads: 178163.967 m³
